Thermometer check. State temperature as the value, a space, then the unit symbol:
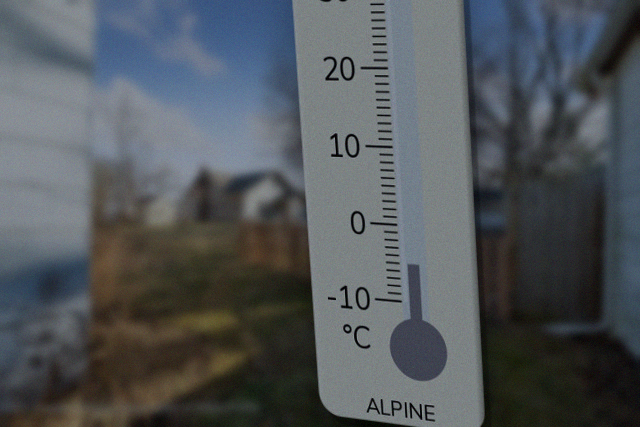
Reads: -5 °C
